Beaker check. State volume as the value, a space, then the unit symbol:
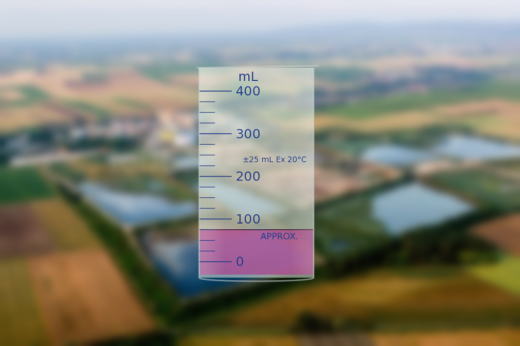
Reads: 75 mL
